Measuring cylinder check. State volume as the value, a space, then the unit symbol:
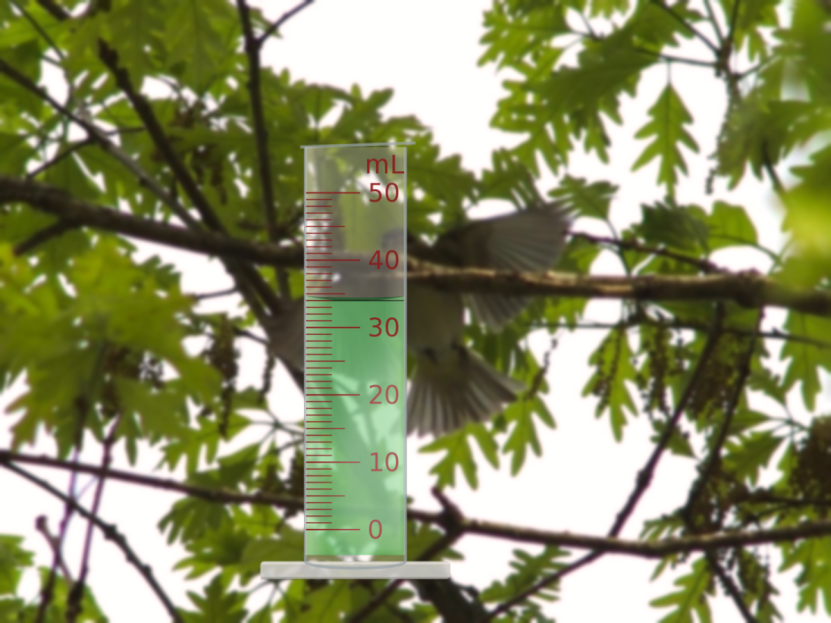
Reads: 34 mL
